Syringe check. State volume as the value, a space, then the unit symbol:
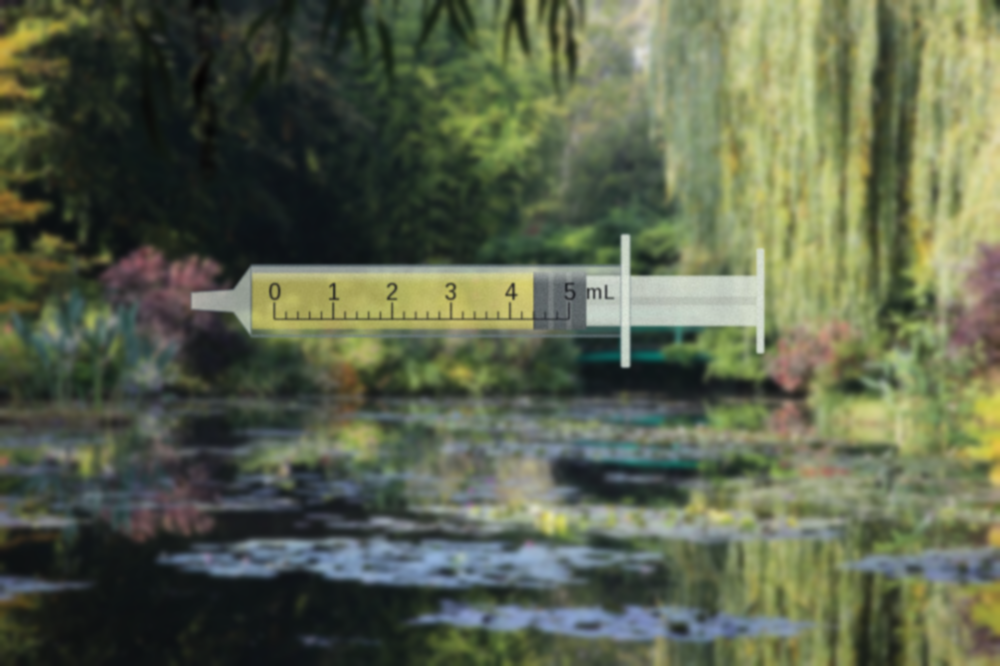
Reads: 4.4 mL
